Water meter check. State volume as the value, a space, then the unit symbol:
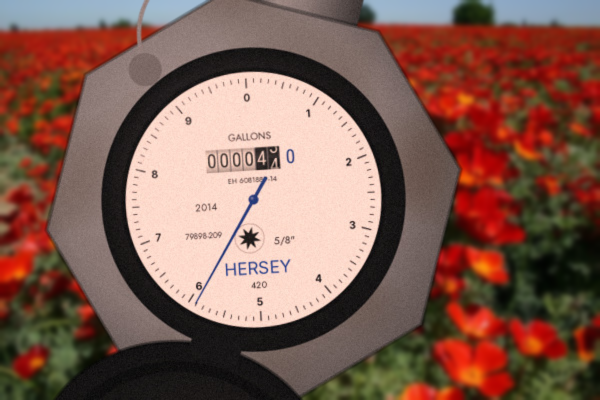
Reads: 435.9 gal
